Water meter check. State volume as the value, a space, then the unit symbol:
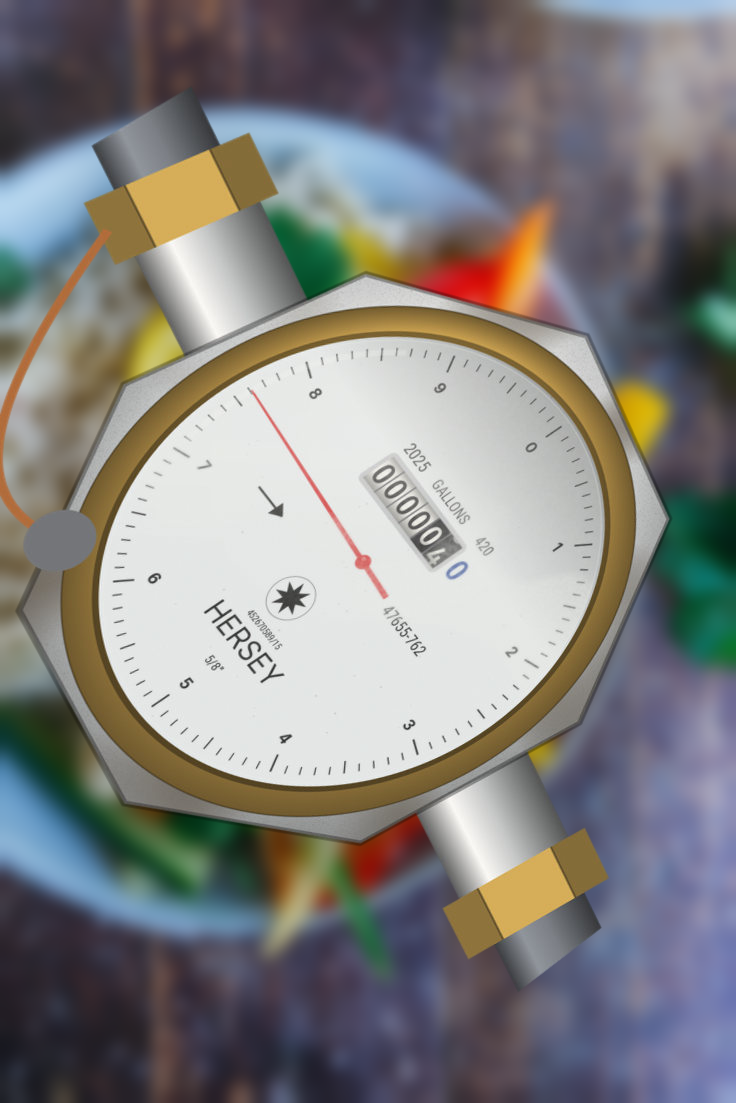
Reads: 37.6 gal
